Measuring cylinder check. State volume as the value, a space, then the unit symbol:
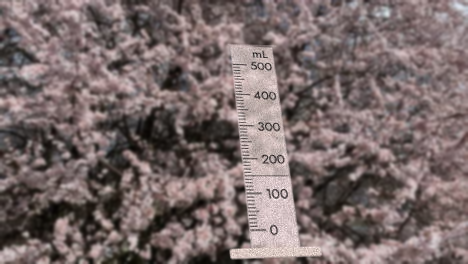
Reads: 150 mL
